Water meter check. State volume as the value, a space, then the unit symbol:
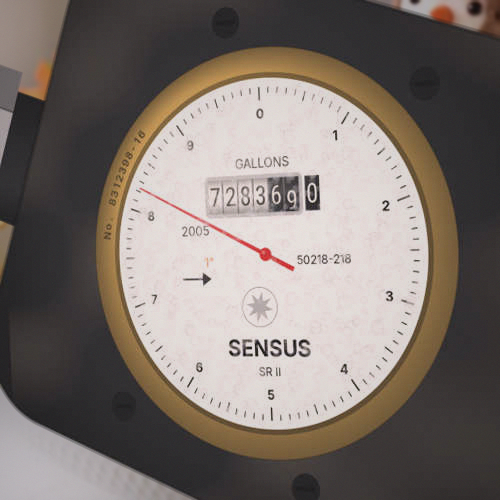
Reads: 7283688.2 gal
